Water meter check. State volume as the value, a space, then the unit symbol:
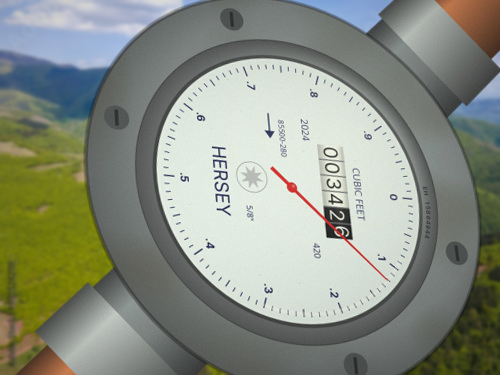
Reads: 3426.12 ft³
